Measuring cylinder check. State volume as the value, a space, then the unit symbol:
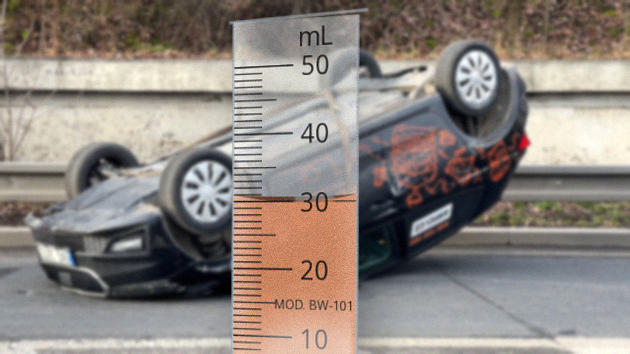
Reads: 30 mL
